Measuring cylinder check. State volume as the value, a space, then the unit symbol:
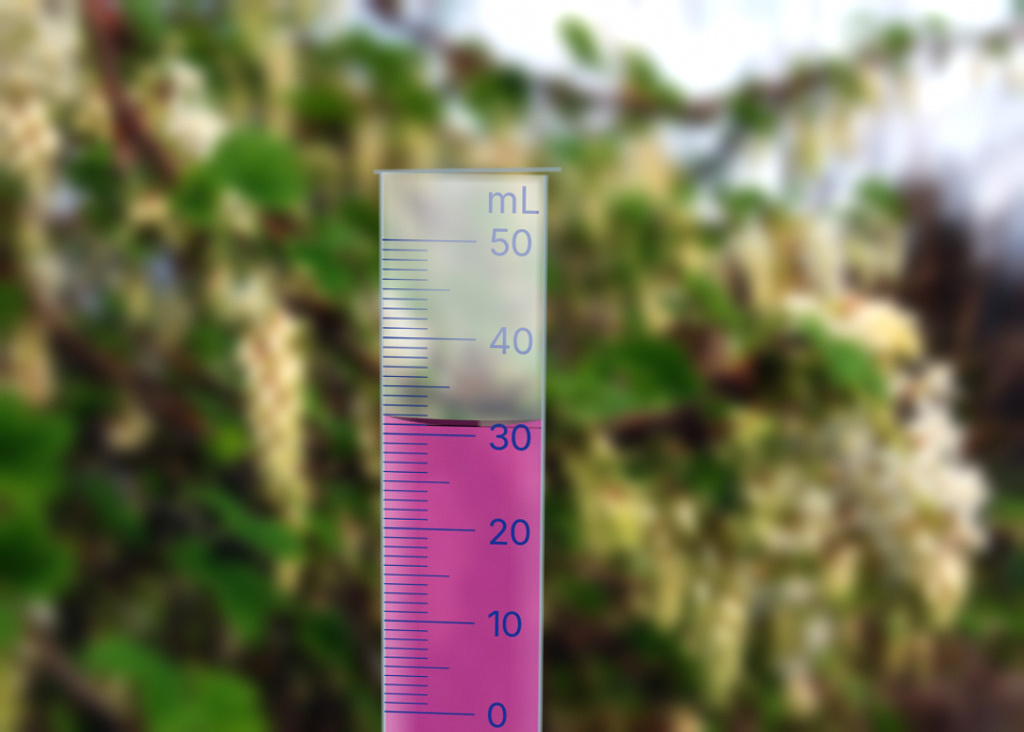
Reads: 31 mL
